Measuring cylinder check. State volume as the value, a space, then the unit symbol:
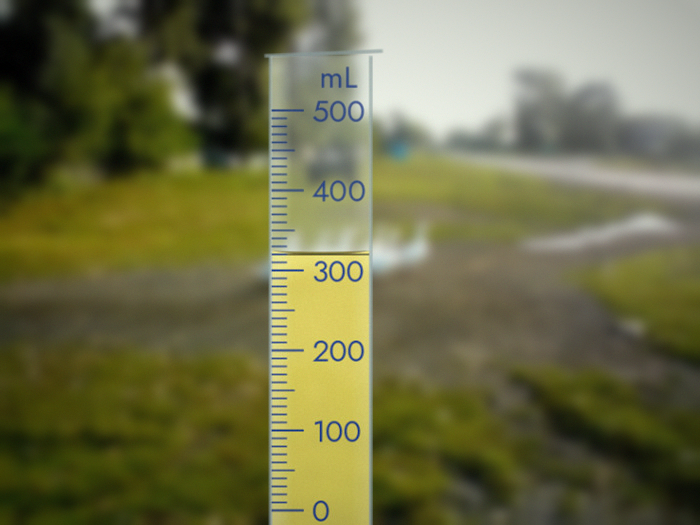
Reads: 320 mL
